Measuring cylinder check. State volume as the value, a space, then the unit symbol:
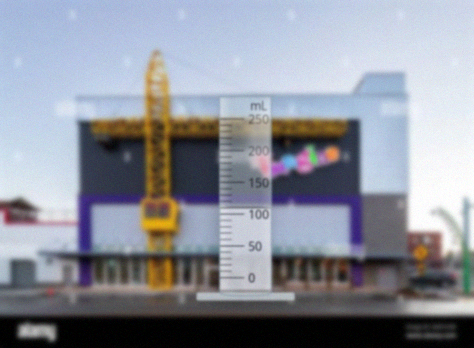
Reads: 110 mL
